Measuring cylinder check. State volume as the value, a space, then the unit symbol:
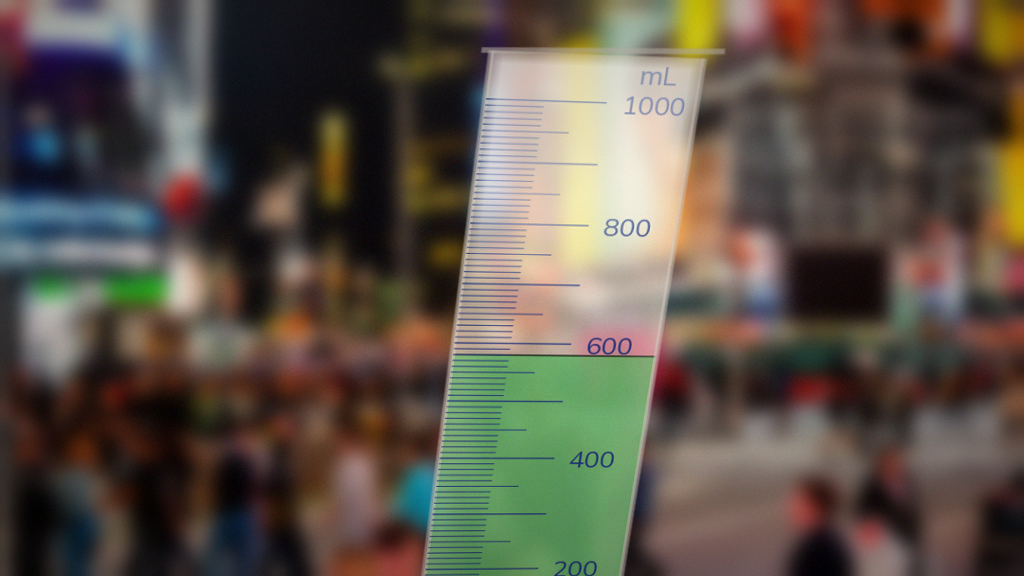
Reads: 580 mL
